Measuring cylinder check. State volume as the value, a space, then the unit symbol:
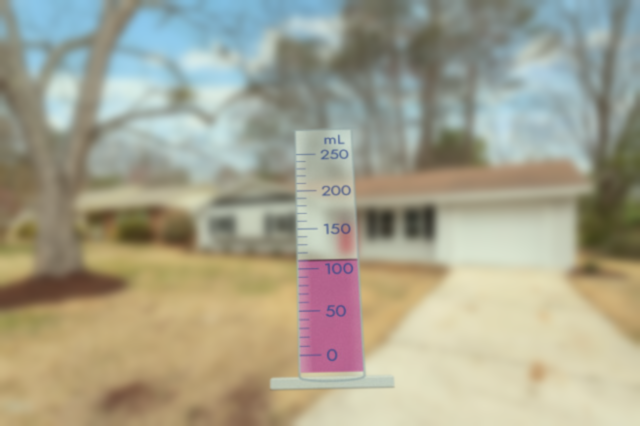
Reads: 110 mL
